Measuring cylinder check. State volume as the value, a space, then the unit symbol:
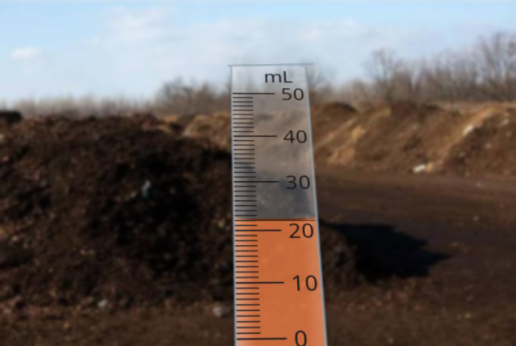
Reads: 22 mL
